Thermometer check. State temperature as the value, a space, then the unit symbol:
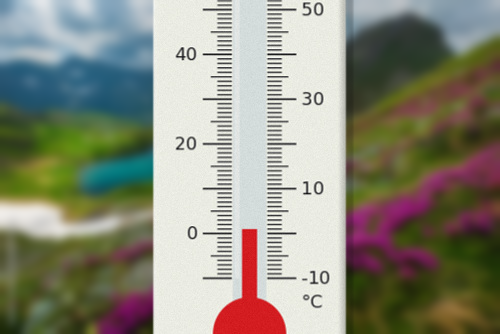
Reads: 1 °C
